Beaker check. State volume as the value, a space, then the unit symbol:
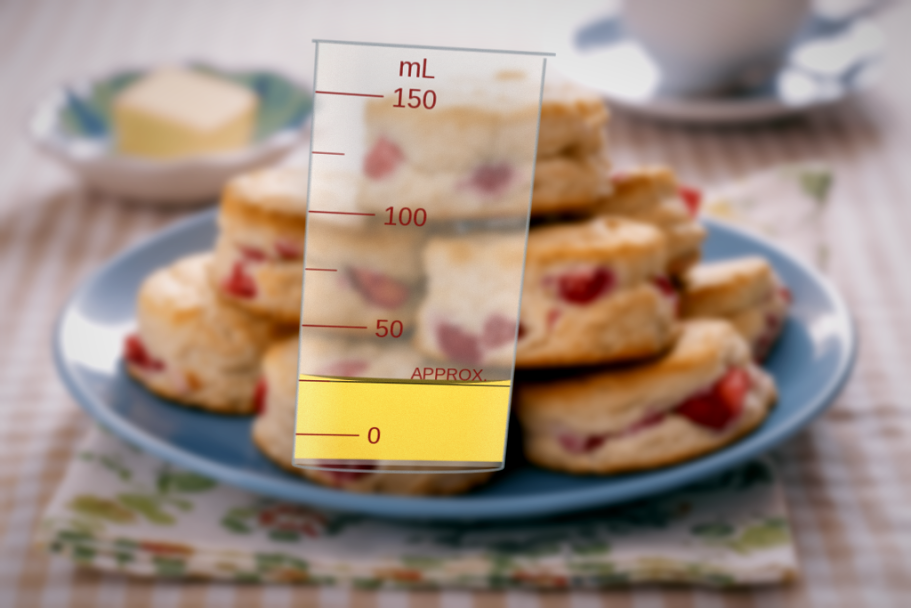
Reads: 25 mL
